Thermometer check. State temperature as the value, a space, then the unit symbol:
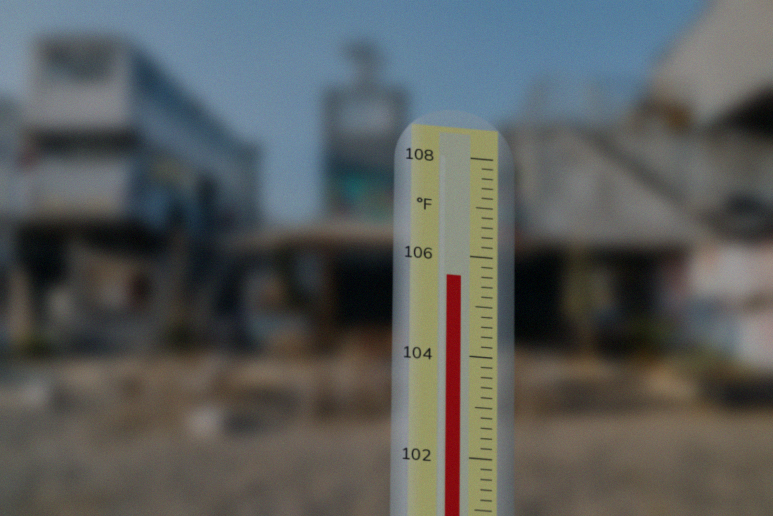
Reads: 105.6 °F
